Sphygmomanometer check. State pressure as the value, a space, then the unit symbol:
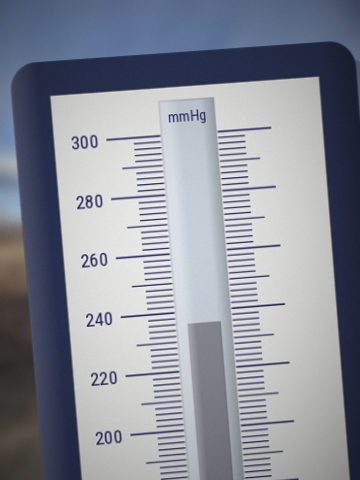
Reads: 236 mmHg
